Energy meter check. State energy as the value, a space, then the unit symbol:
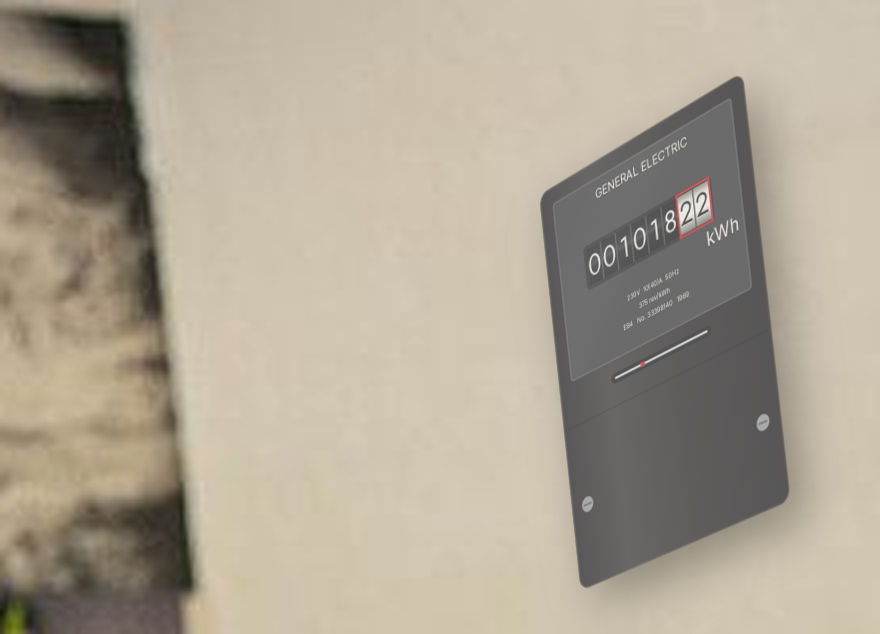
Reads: 1018.22 kWh
